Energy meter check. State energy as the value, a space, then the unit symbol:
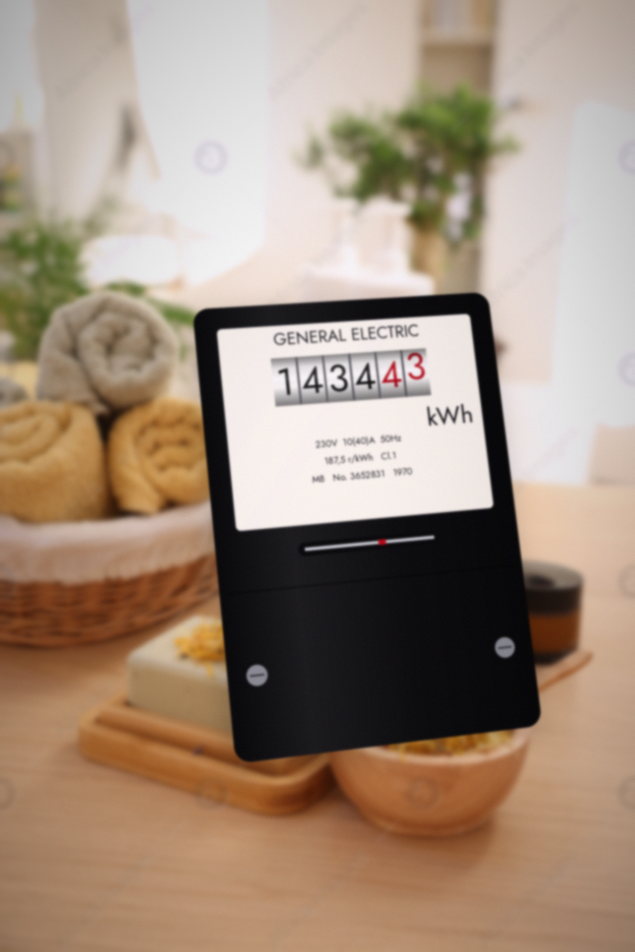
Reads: 1434.43 kWh
